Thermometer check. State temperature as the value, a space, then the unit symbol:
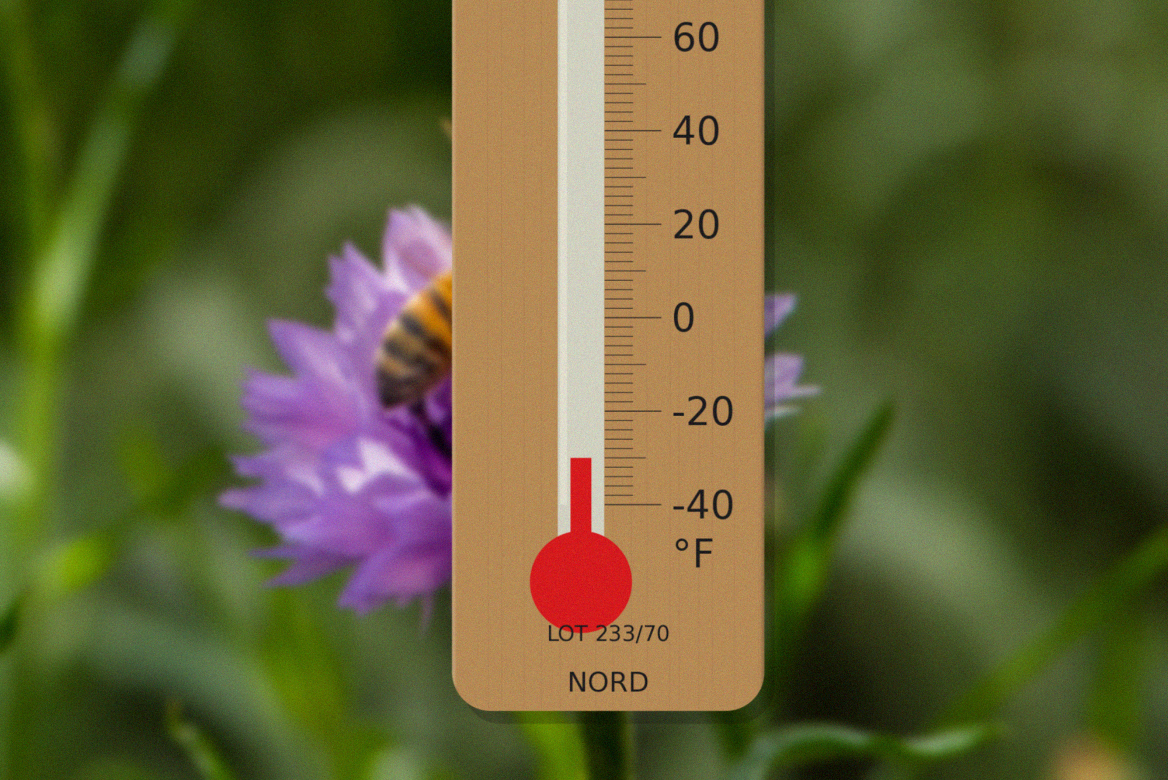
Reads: -30 °F
